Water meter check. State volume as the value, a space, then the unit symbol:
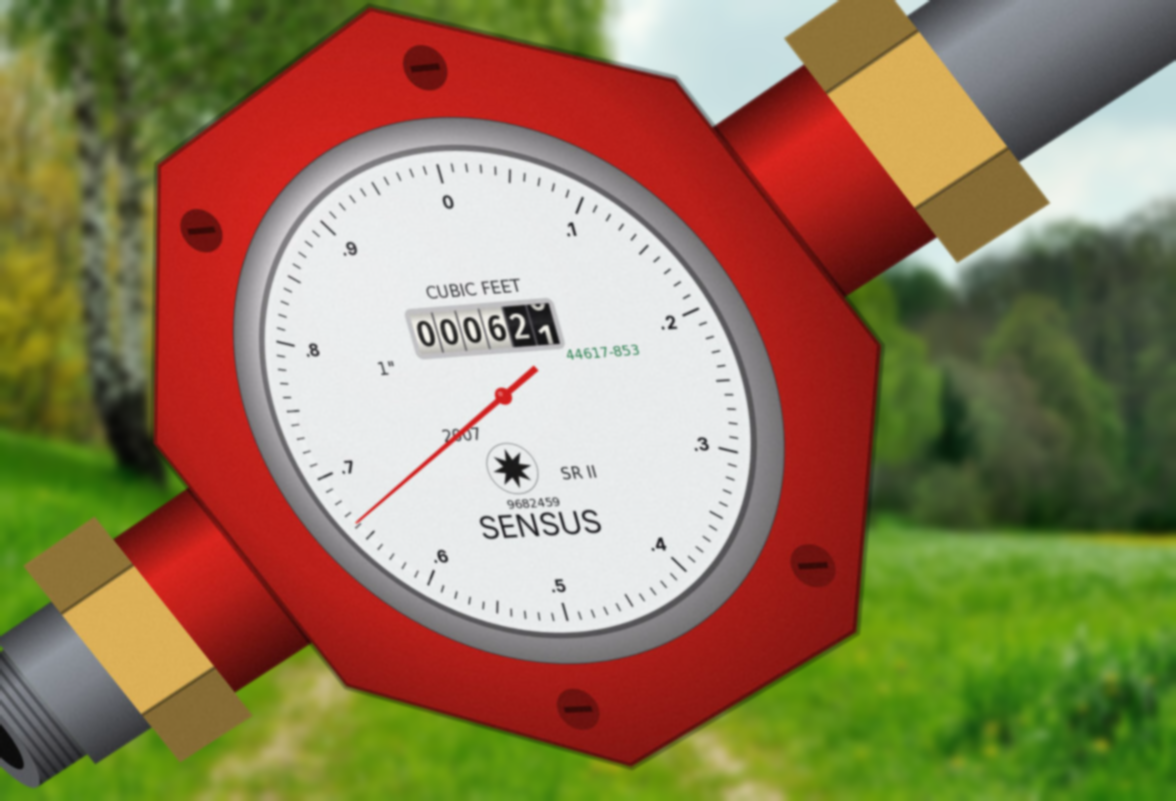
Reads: 620.66 ft³
